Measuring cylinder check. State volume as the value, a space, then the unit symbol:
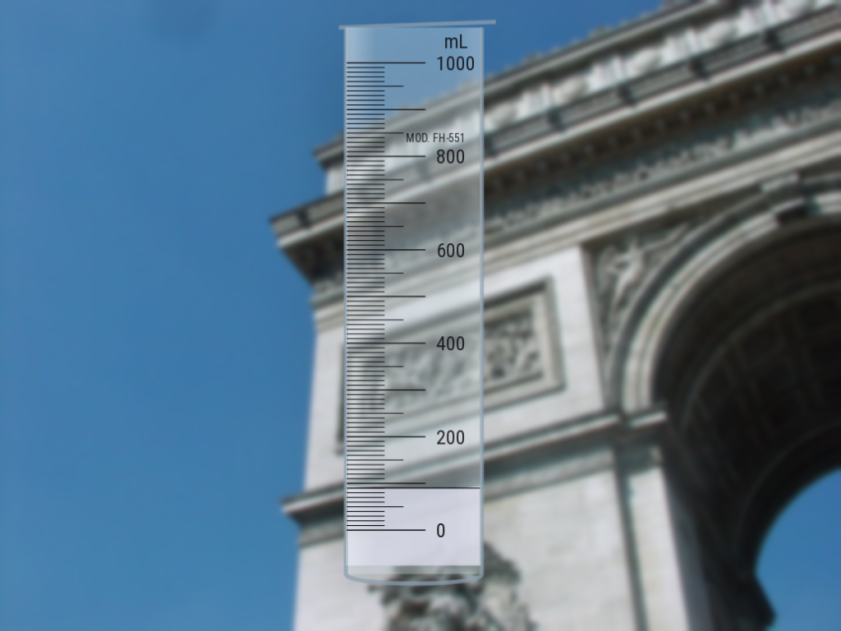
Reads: 90 mL
